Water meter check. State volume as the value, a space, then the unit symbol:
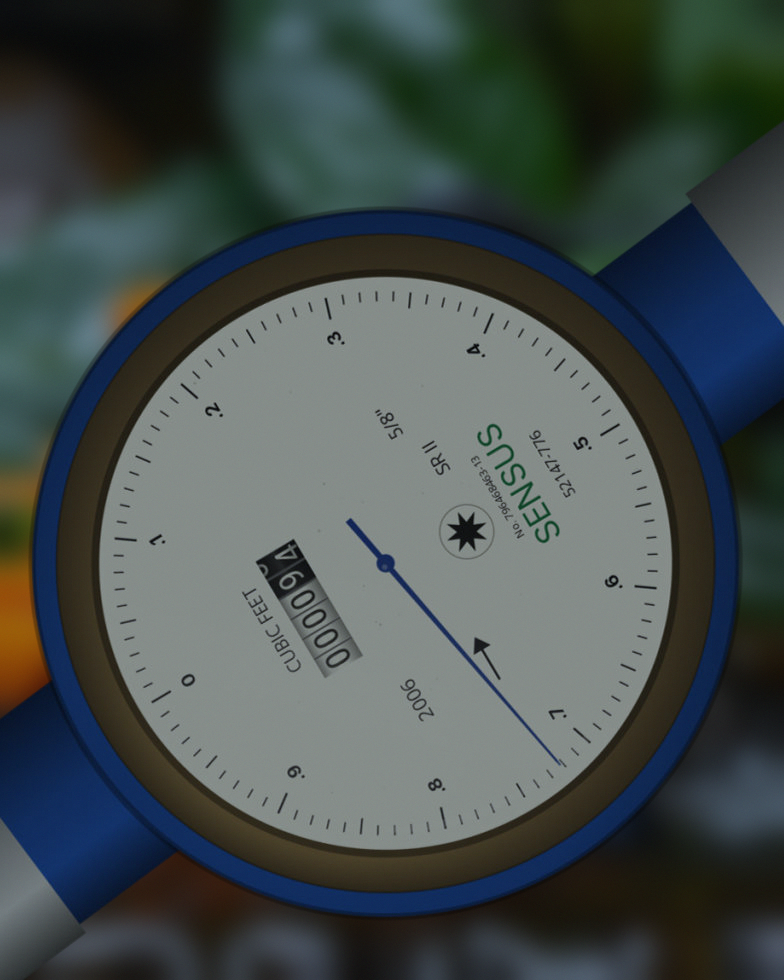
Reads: 93.72 ft³
